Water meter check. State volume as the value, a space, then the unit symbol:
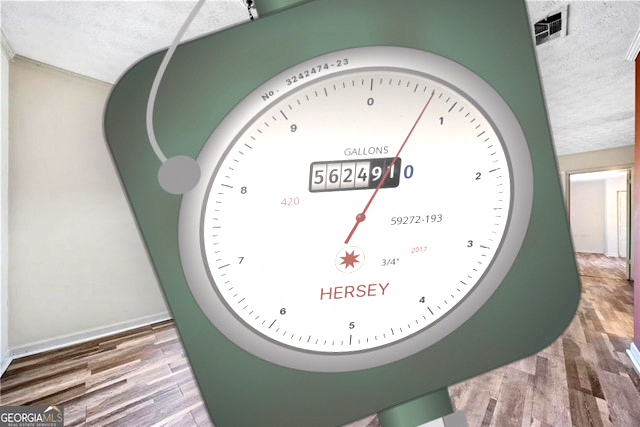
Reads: 5624910.7 gal
